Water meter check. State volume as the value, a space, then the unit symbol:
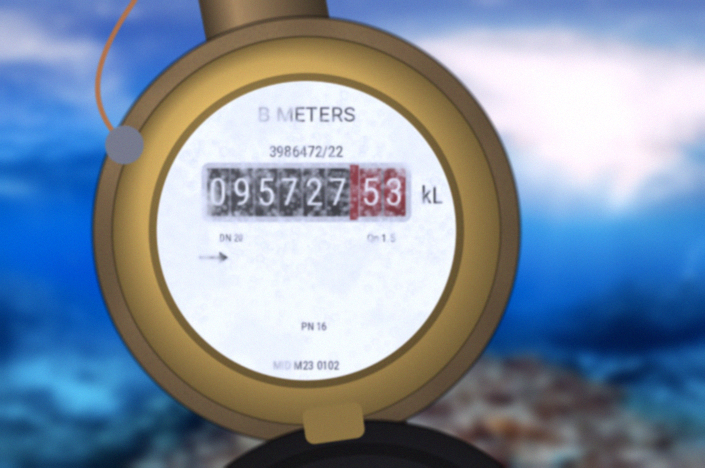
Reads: 95727.53 kL
